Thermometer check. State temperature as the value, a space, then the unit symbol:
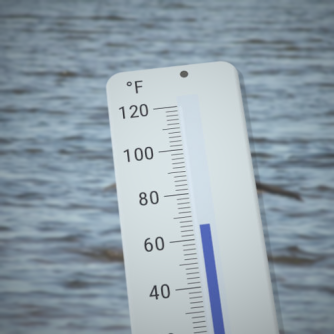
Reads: 66 °F
